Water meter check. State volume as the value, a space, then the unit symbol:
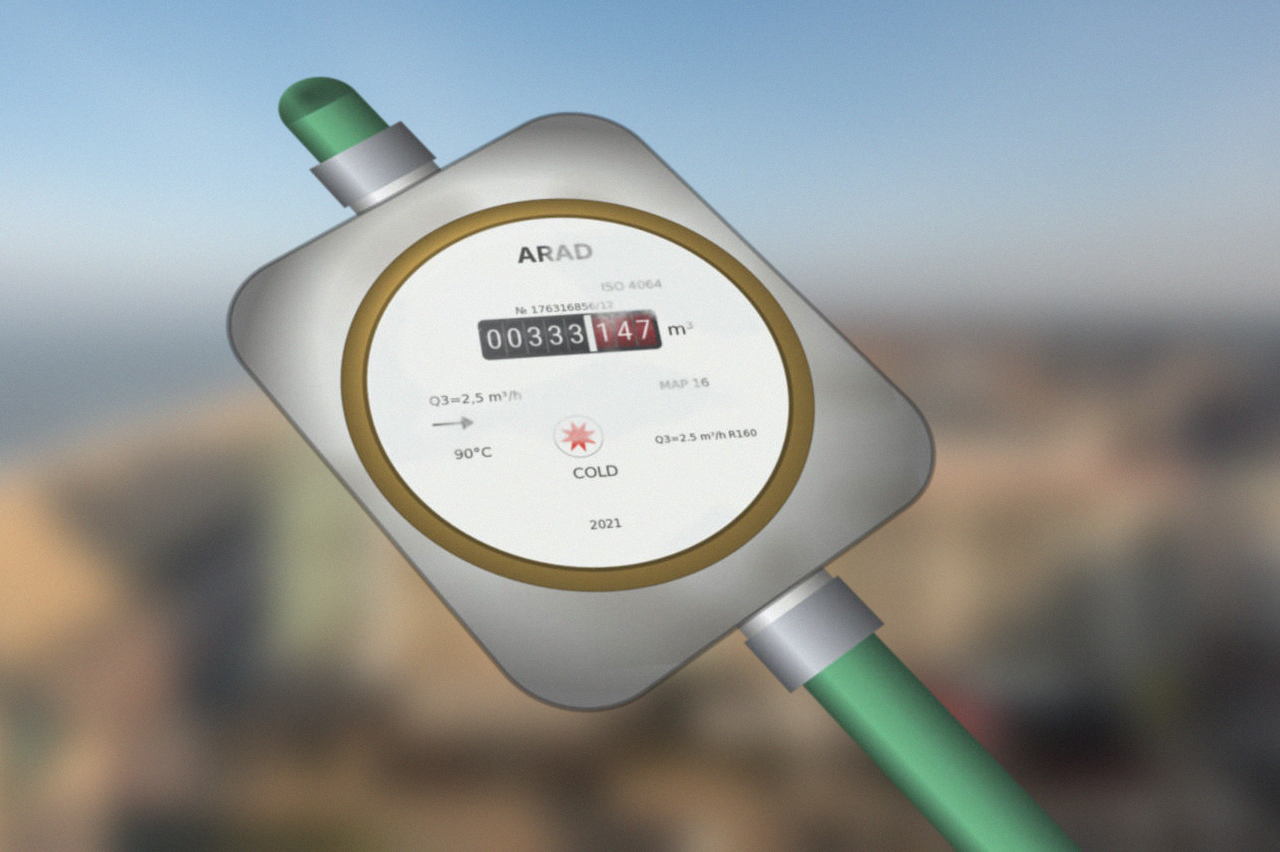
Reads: 333.147 m³
